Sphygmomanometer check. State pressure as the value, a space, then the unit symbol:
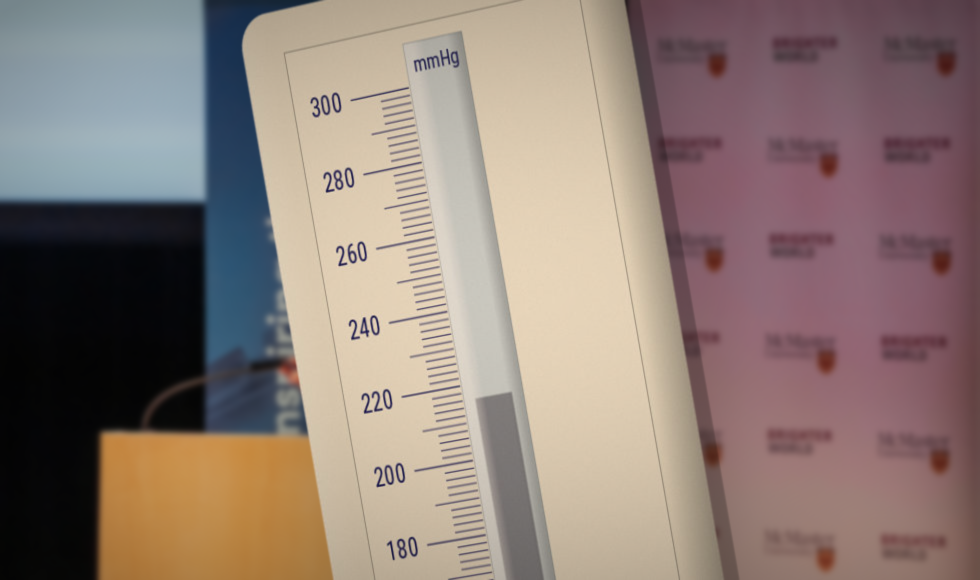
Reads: 216 mmHg
